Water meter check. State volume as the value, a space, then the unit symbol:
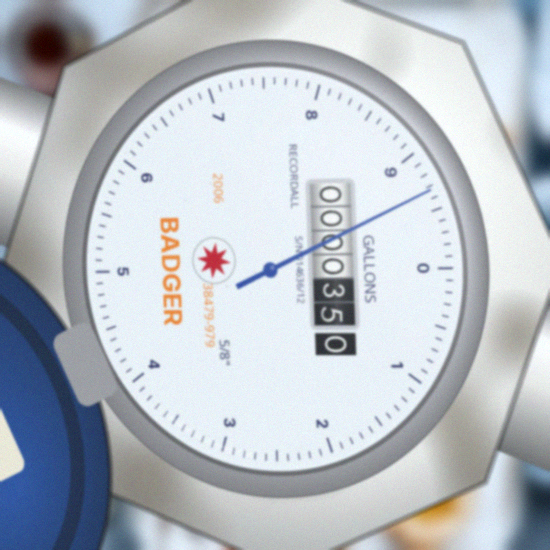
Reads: 349.3 gal
